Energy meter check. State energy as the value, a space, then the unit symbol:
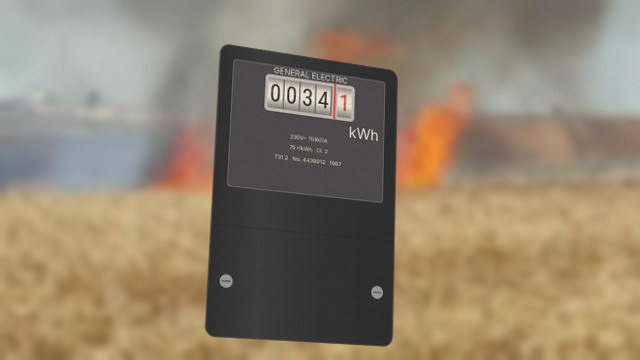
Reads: 34.1 kWh
